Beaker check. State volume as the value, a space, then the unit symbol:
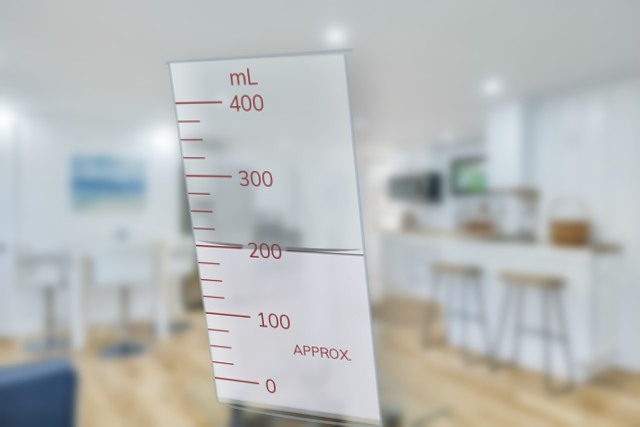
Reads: 200 mL
